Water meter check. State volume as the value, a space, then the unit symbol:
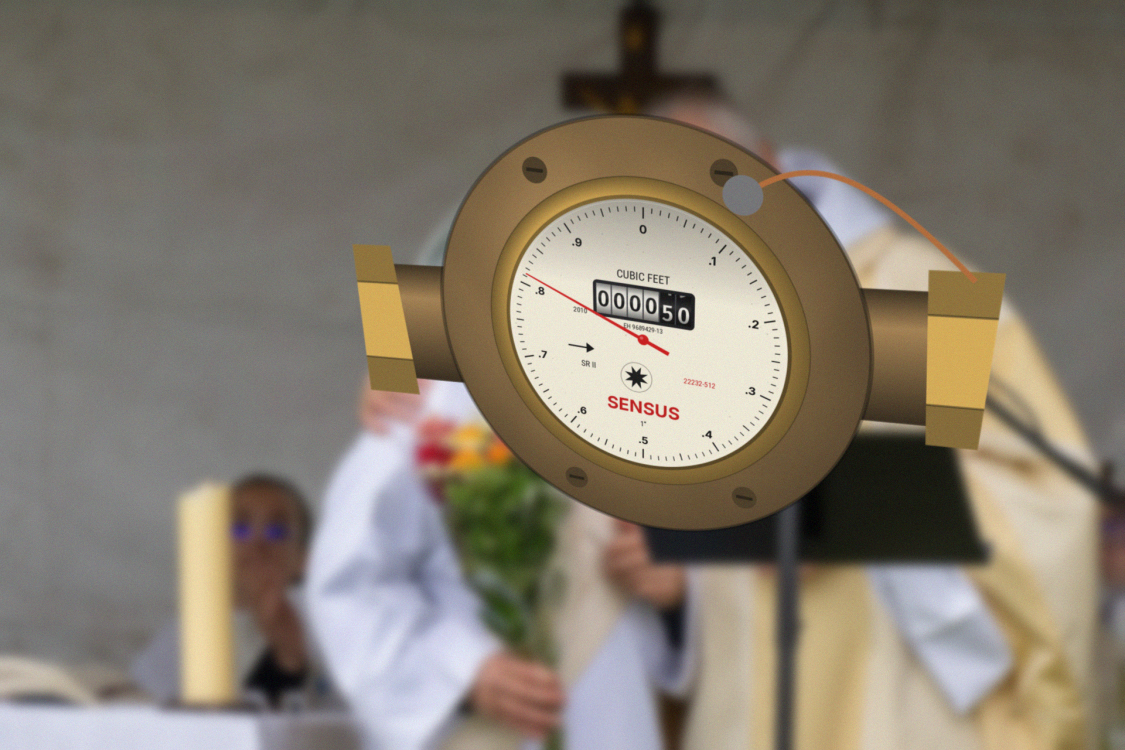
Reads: 49.81 ft³
